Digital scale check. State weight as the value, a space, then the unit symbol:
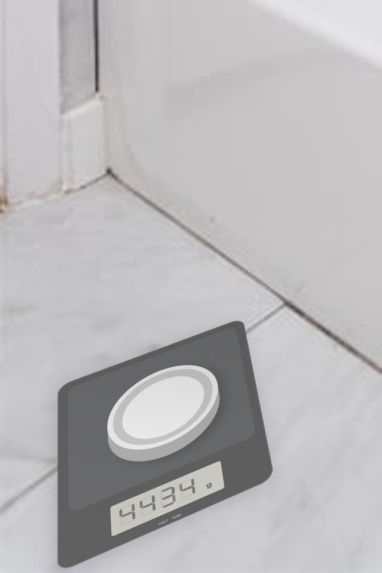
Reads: 4434 g
